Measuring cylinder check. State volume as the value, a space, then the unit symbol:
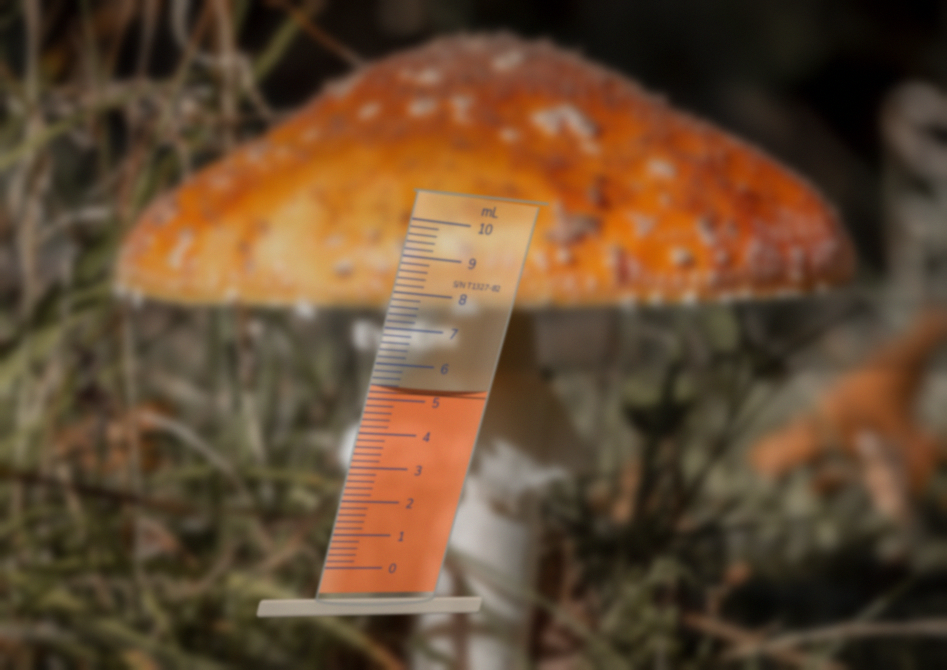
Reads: 5.2 mL
